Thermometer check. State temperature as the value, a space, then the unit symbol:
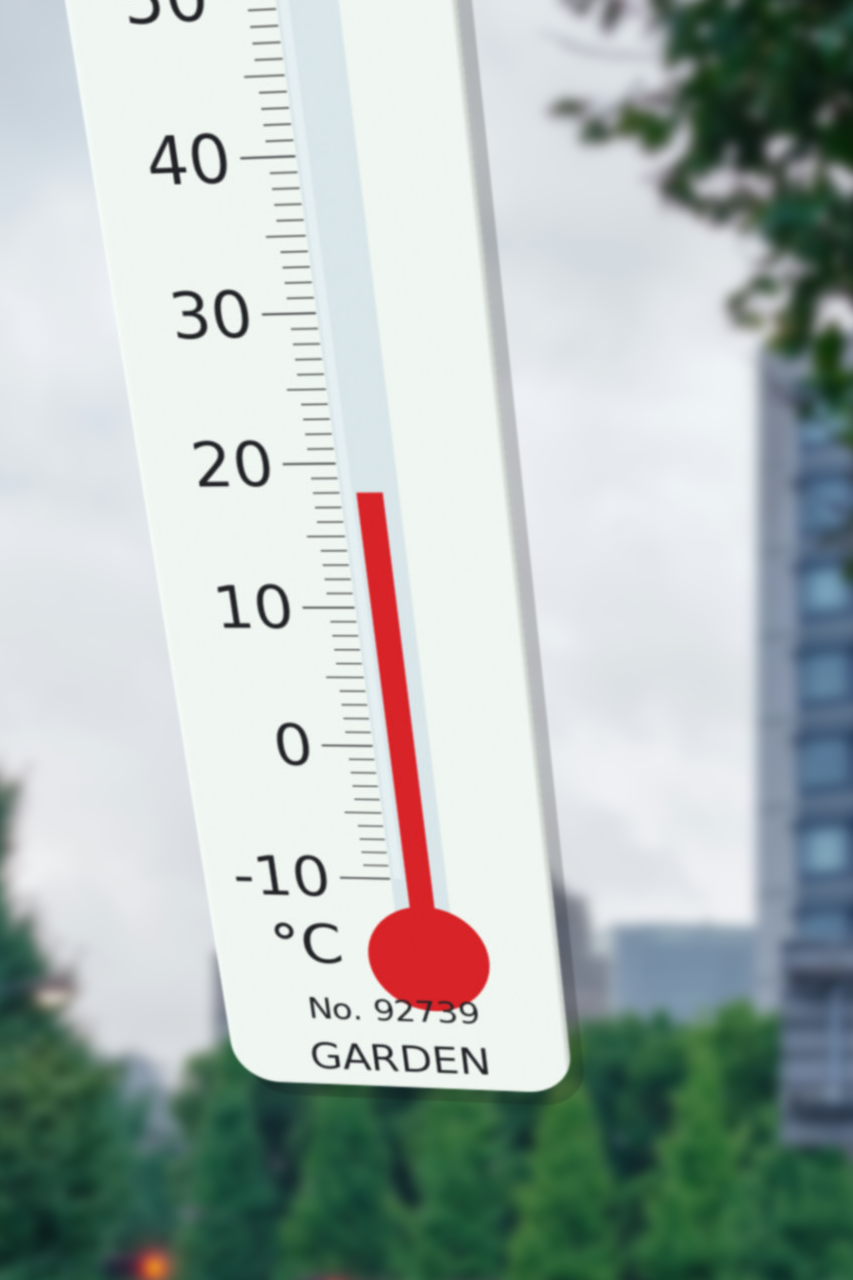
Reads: 18 °C
